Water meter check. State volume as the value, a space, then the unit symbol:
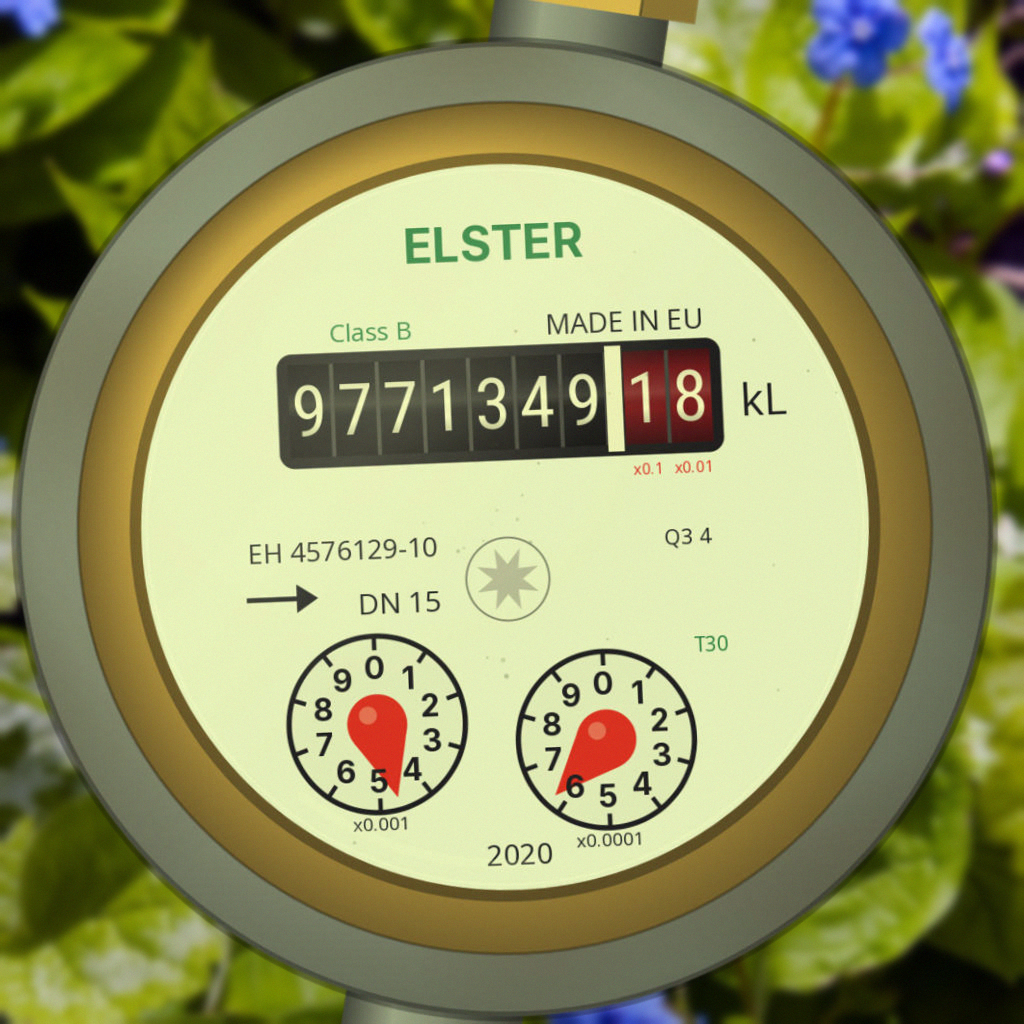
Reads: 9771349.1846 kL
